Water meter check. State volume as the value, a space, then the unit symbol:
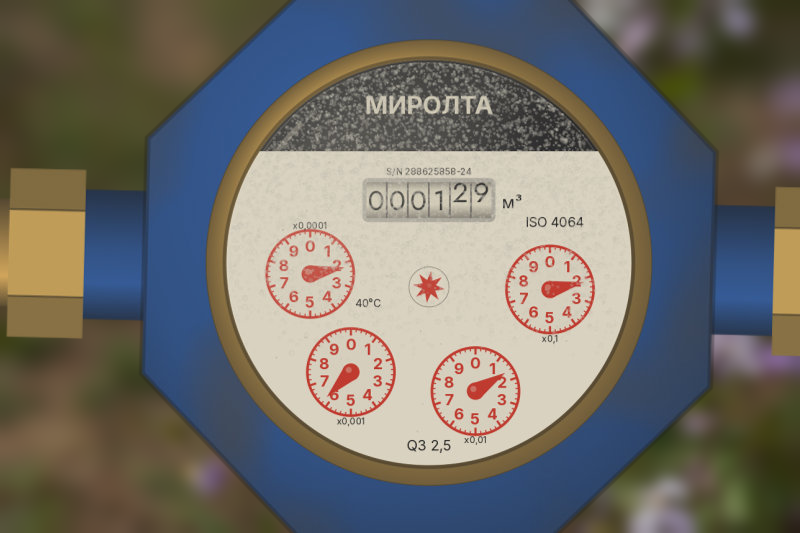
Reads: 129.2162 m³
